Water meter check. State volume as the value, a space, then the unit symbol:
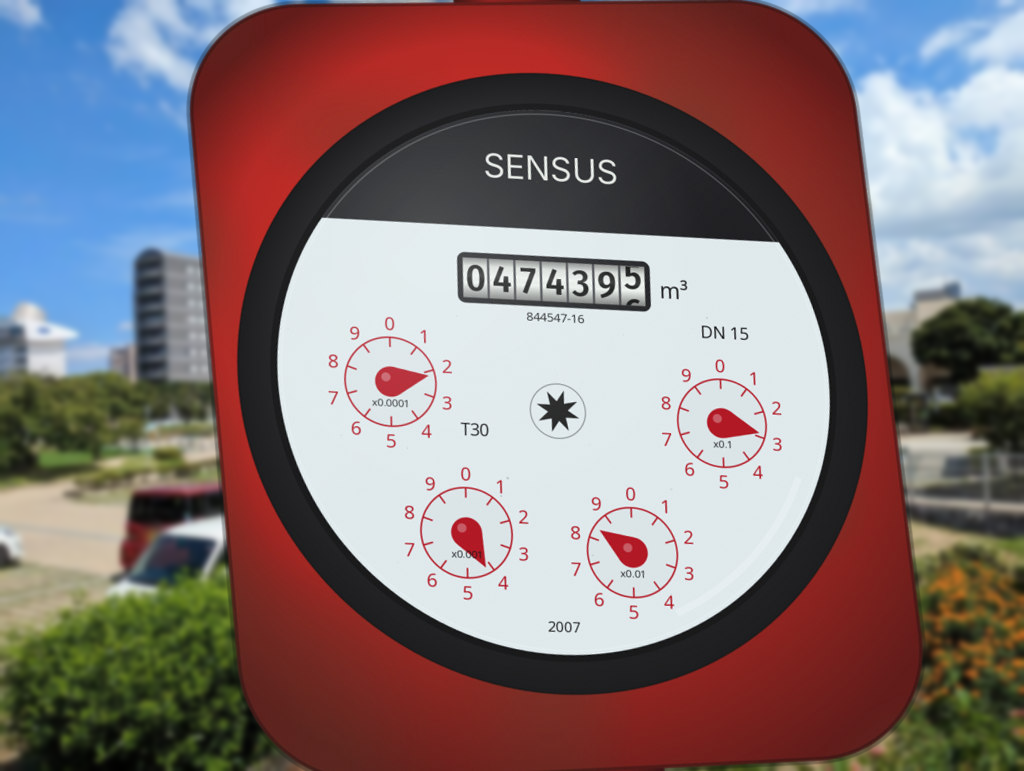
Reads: 474395.2842 m³
